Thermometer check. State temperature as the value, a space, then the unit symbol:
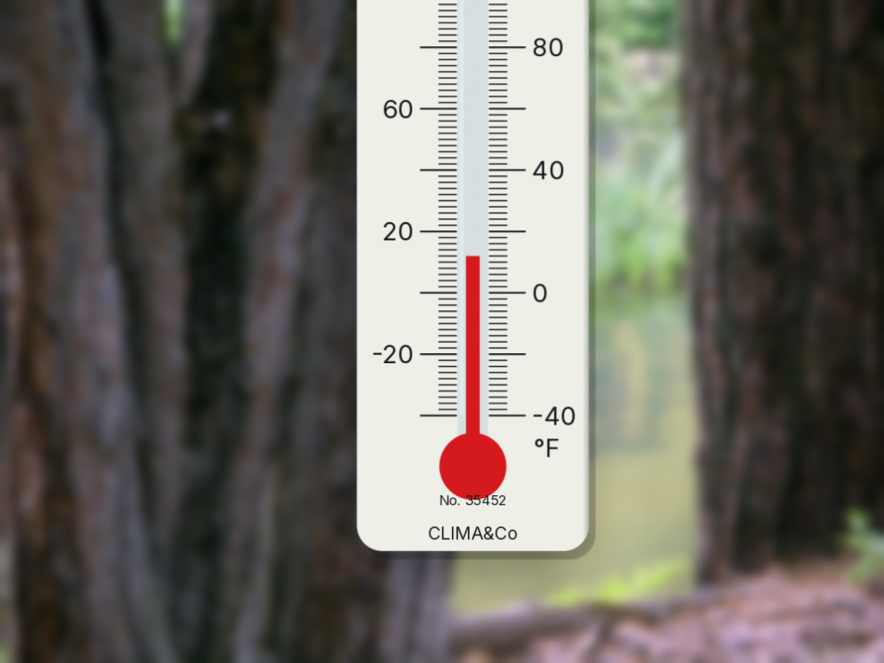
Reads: 12 °F
